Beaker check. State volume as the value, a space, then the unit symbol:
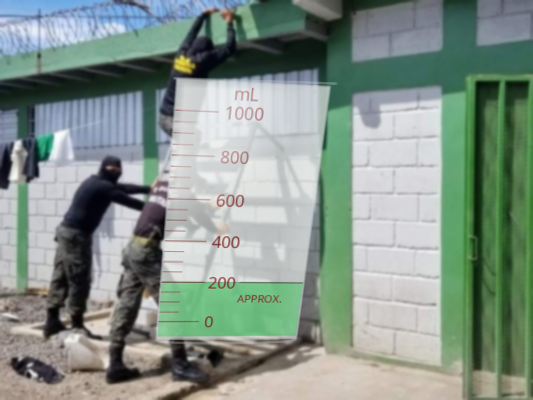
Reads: 200 mL
